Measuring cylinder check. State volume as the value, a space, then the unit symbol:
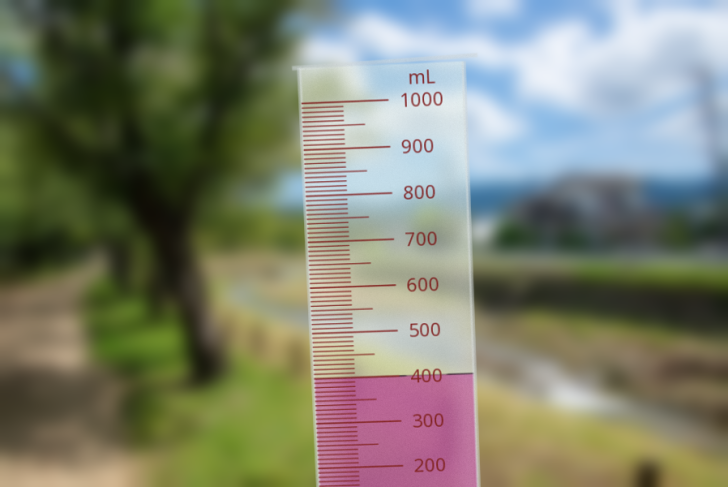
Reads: 400 mL
